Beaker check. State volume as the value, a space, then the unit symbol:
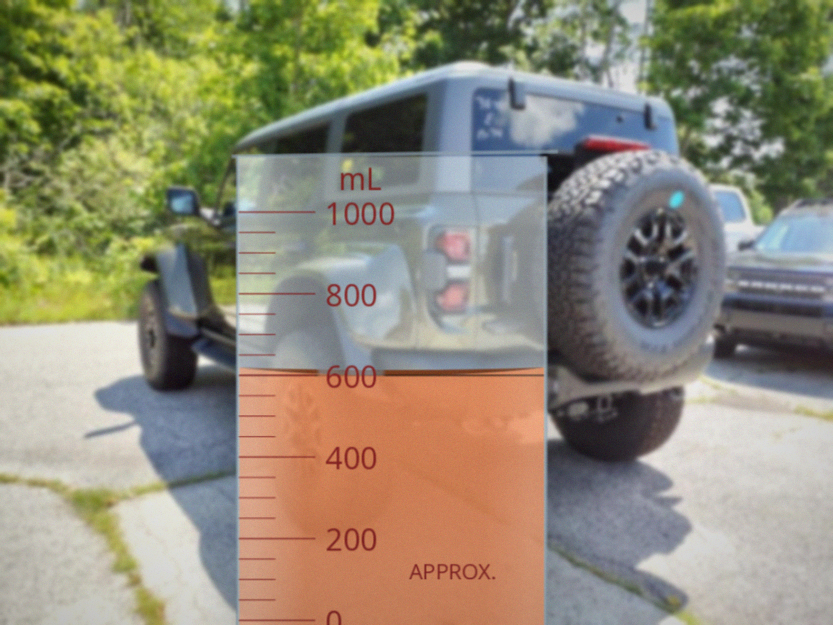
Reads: 600 mL
